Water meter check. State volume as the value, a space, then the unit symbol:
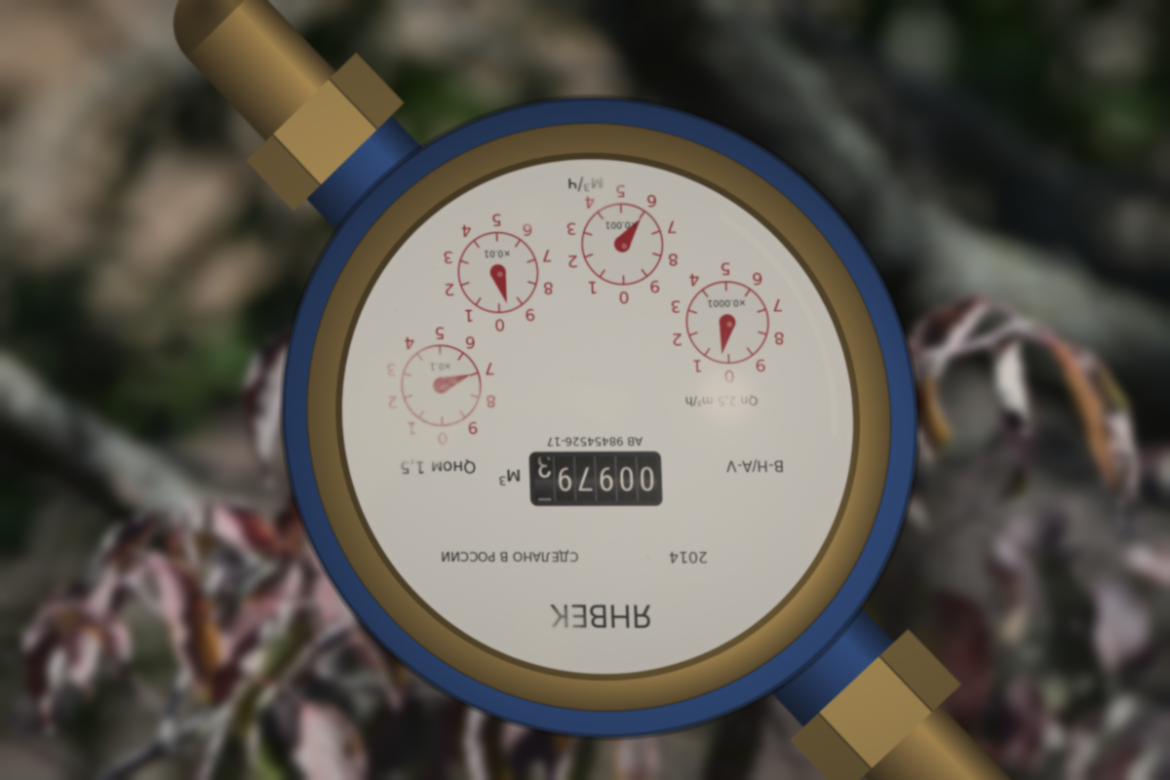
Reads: 9792.6960 m³
